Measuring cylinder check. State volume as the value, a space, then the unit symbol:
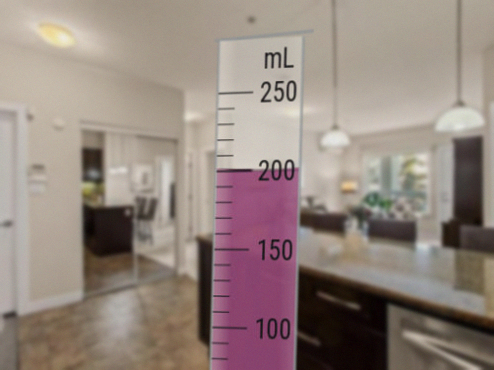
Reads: 200 mL
